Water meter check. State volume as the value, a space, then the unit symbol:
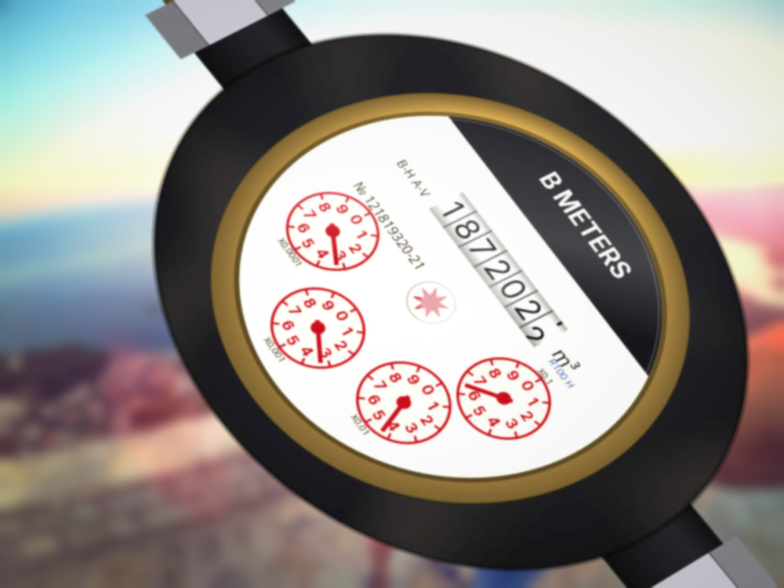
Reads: 1872021.6433 m³
